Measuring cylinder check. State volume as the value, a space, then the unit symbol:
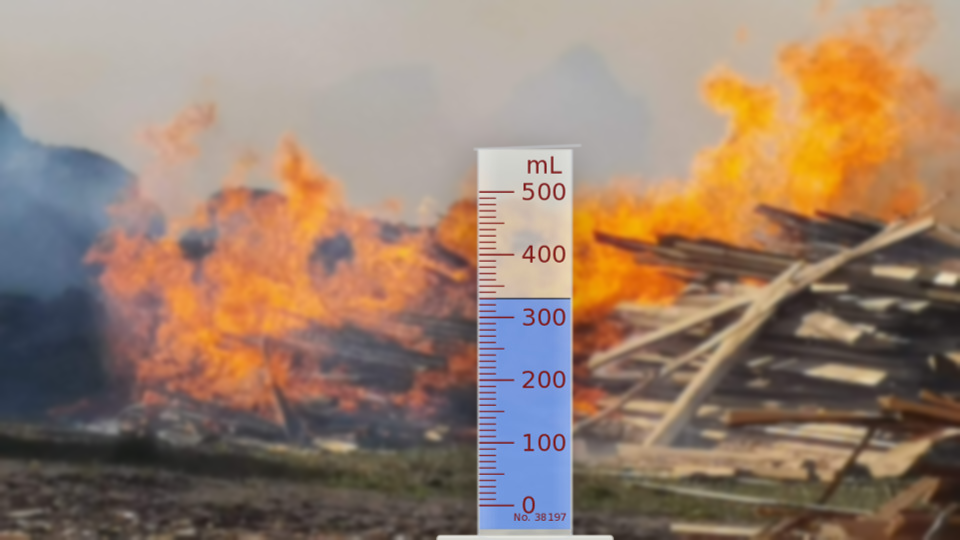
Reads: 330 mL
